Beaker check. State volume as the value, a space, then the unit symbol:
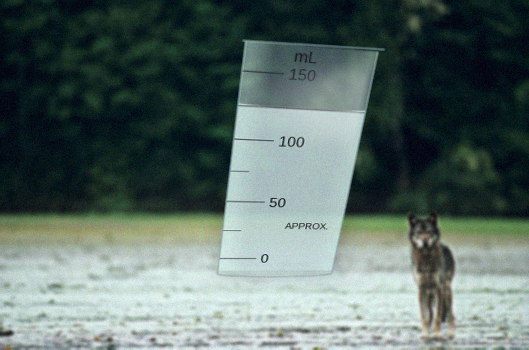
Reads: 125 mL
